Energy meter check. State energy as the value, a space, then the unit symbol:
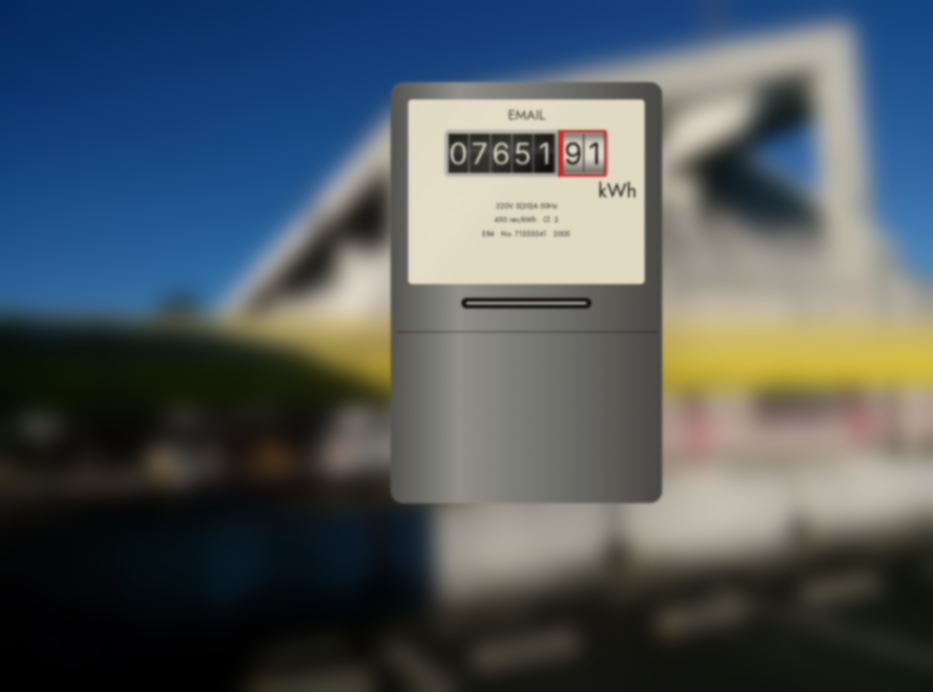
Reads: 7651.91 kWh
